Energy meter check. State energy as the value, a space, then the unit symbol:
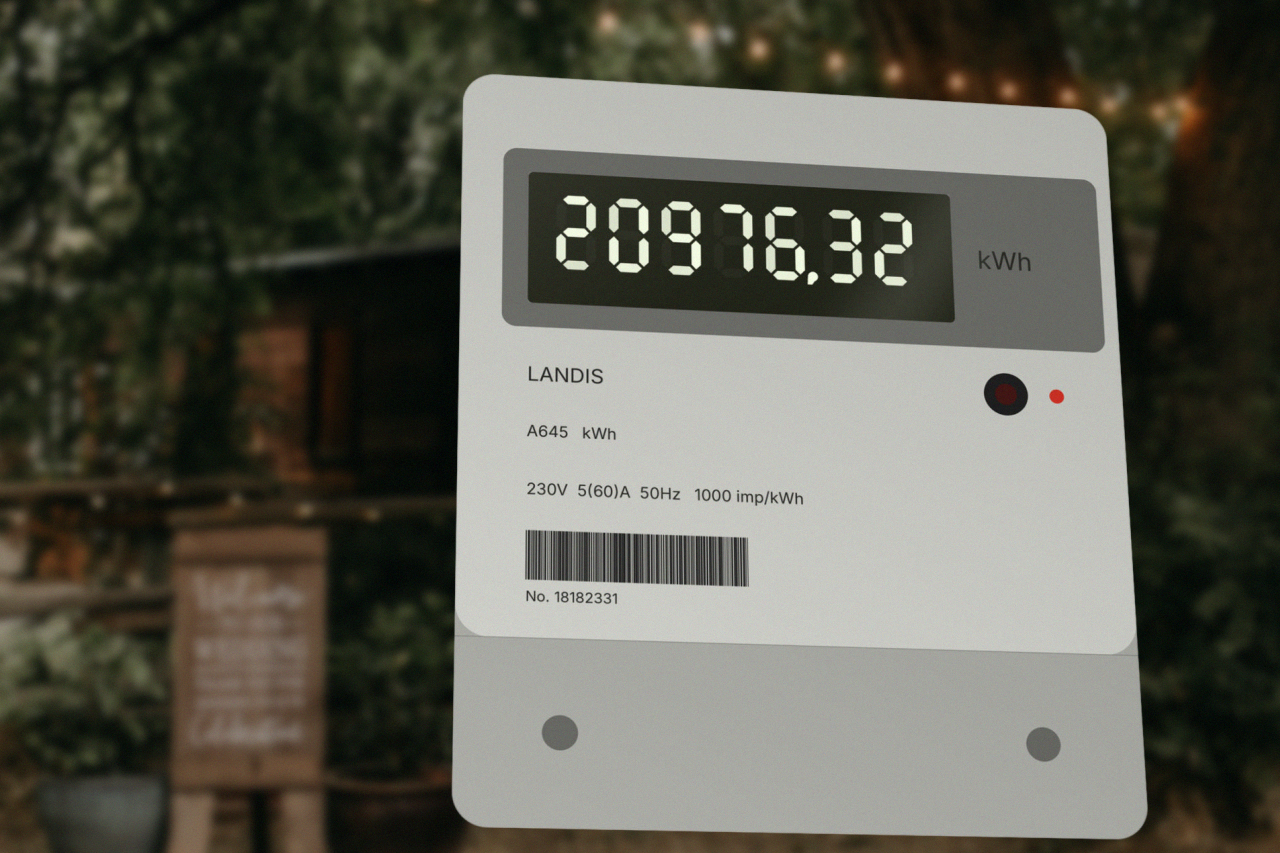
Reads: 20976.32 kWh
